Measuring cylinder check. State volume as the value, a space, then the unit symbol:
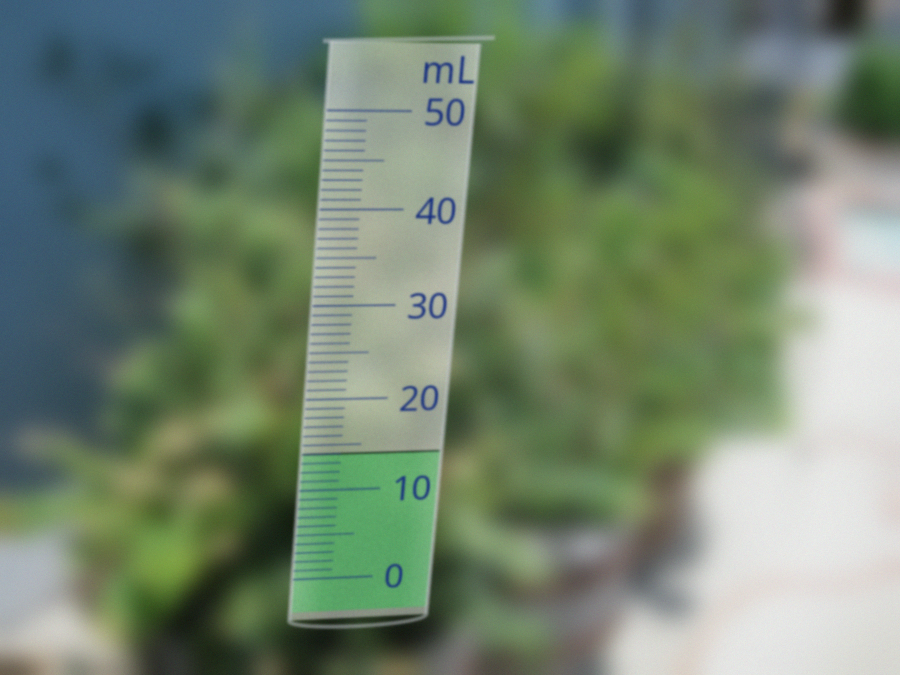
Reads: 14 mL
